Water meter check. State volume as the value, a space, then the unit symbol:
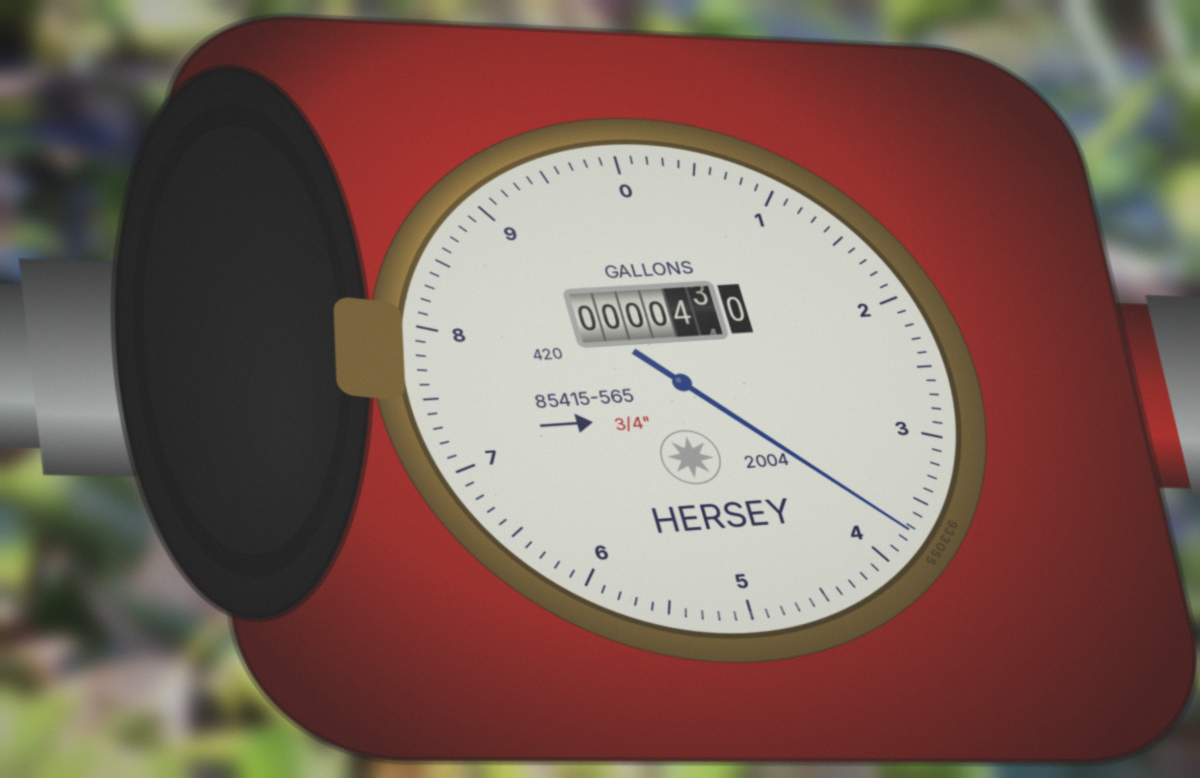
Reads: 433.7 gal
